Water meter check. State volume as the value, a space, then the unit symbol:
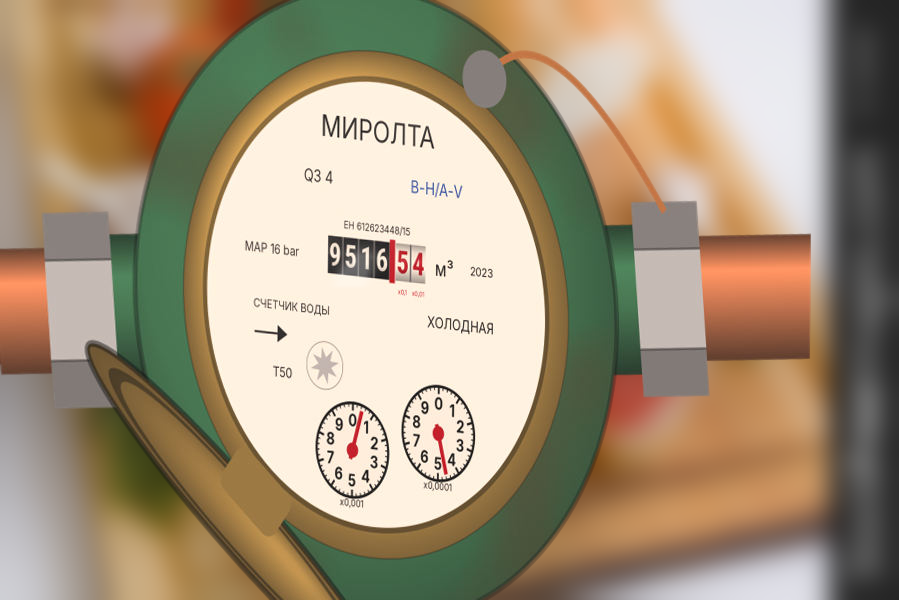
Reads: 9516.5404 m³
